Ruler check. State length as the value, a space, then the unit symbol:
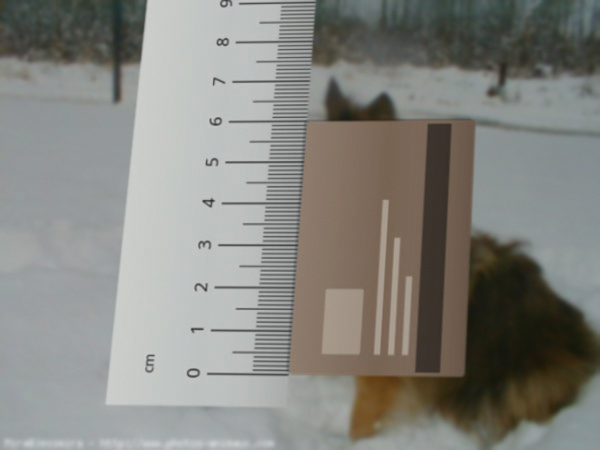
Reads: 6 cm
